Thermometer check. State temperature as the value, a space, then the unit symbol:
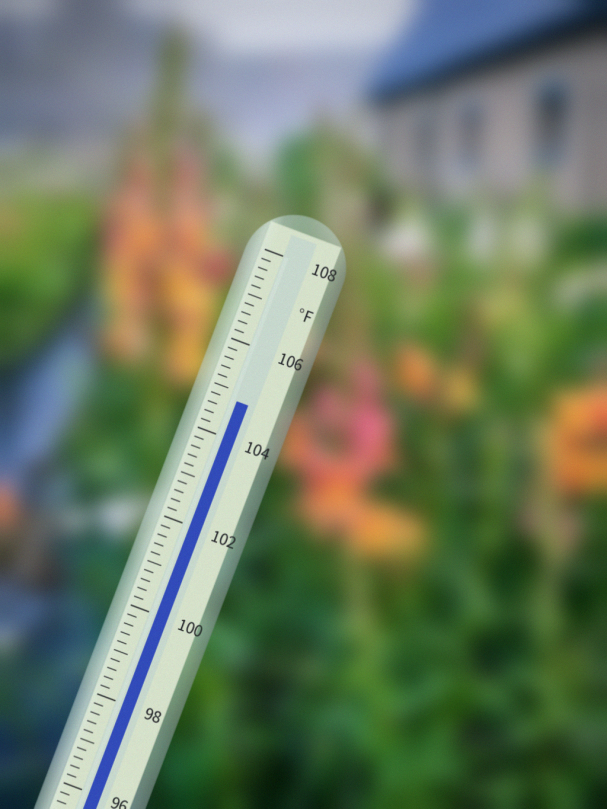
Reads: 104.8 °F
